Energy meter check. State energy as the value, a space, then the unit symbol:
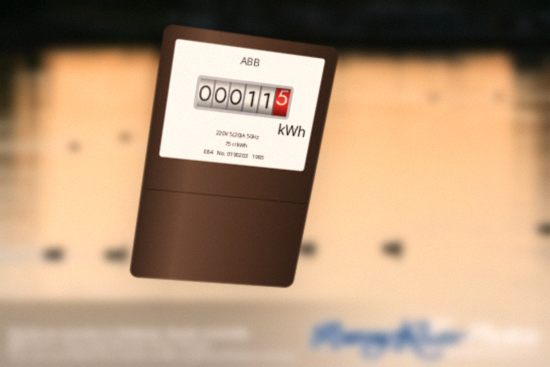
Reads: 11.5 kWh
